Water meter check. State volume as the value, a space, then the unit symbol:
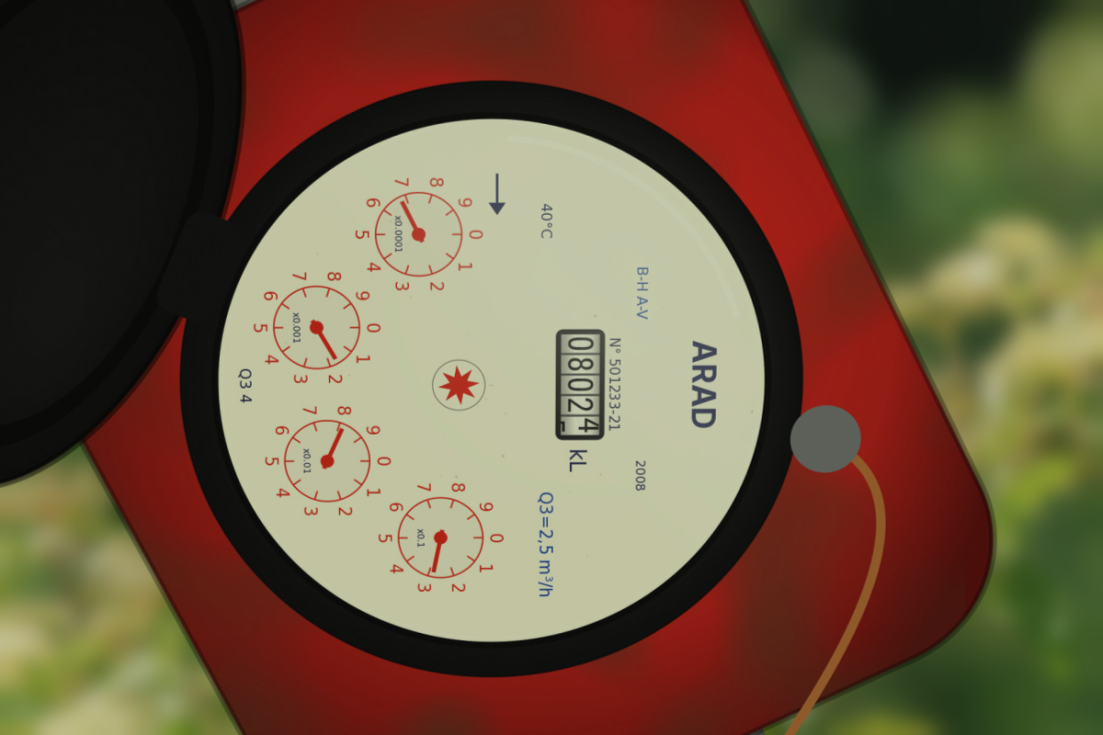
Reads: 8024.2816 kL
